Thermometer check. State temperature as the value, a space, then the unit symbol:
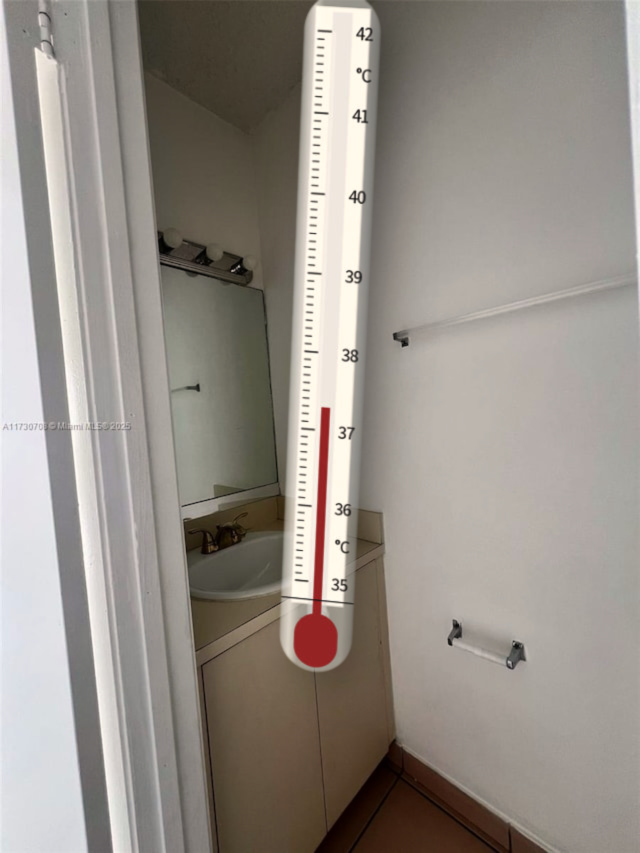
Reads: 37.3 °C
